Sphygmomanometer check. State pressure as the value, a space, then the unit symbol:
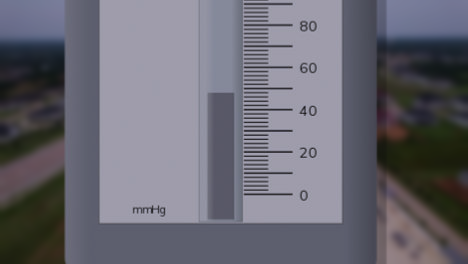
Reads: 48 mmHg
